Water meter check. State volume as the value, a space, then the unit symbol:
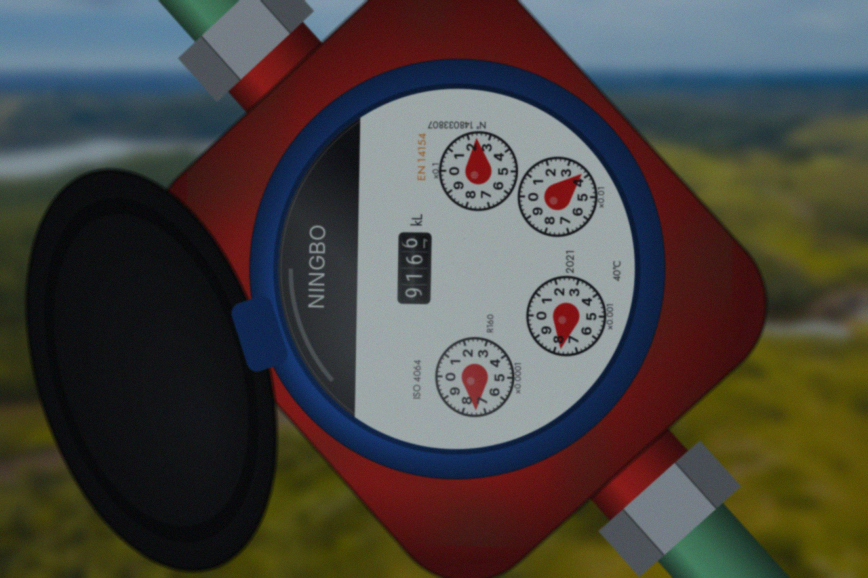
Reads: 9166.2377 kL
